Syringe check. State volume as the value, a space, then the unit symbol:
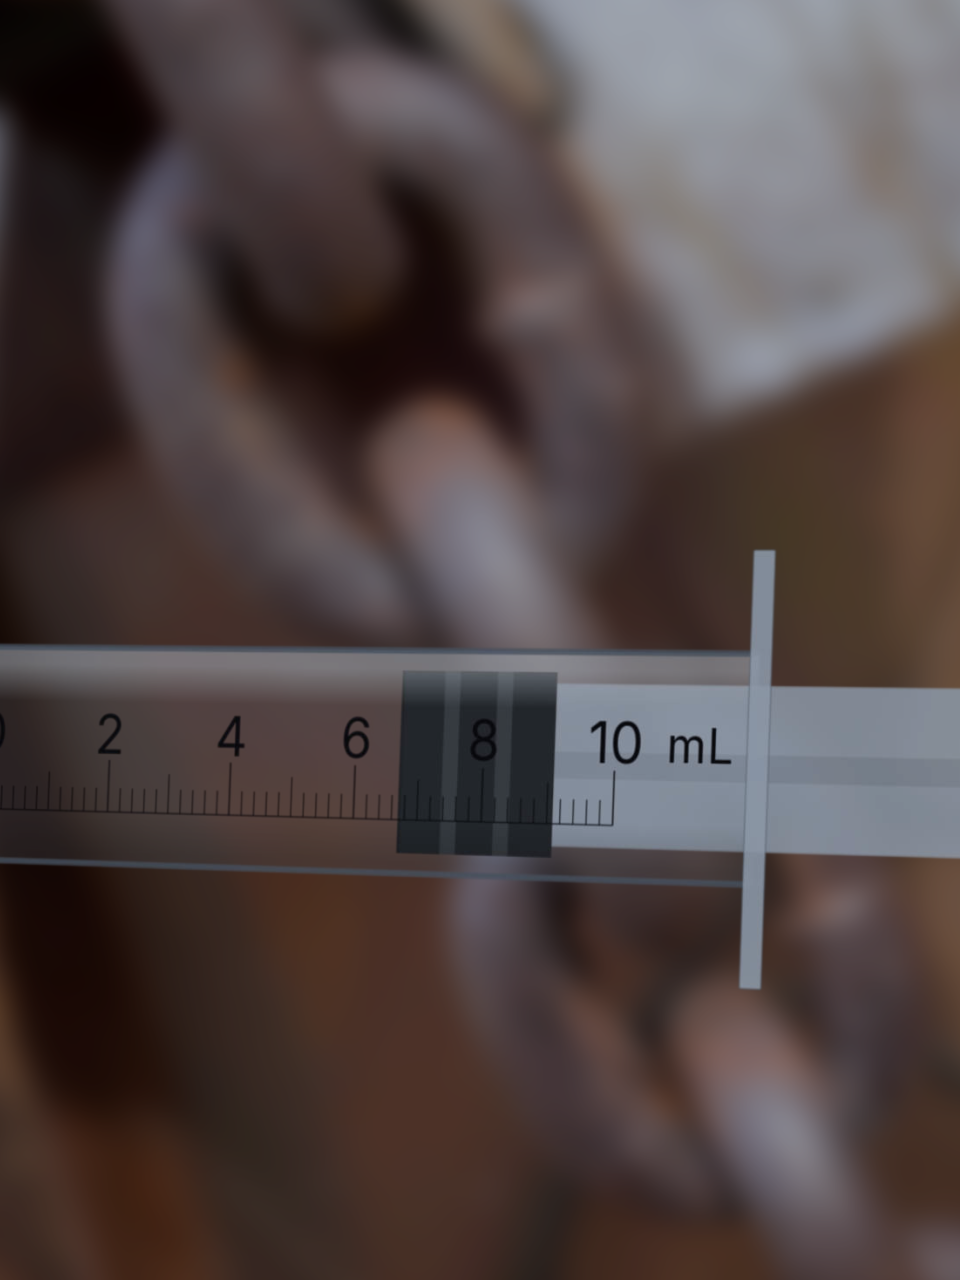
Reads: 6.7 mL
